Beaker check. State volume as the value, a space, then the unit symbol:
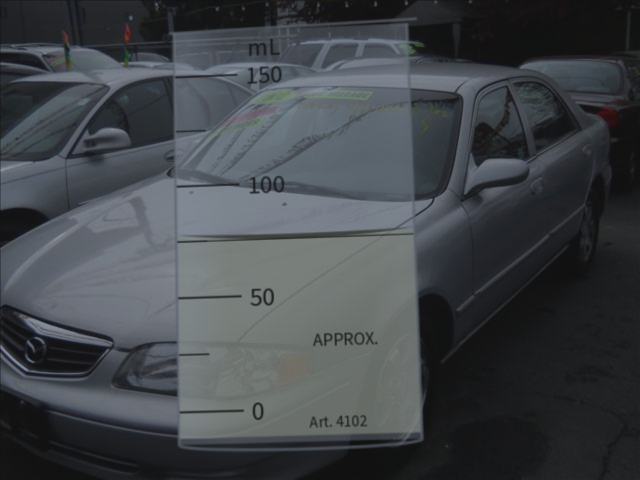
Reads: 75 mL
